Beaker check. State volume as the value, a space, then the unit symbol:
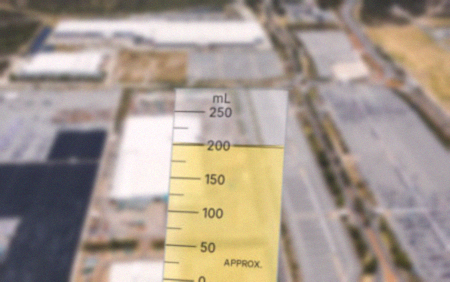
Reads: 200 mL
